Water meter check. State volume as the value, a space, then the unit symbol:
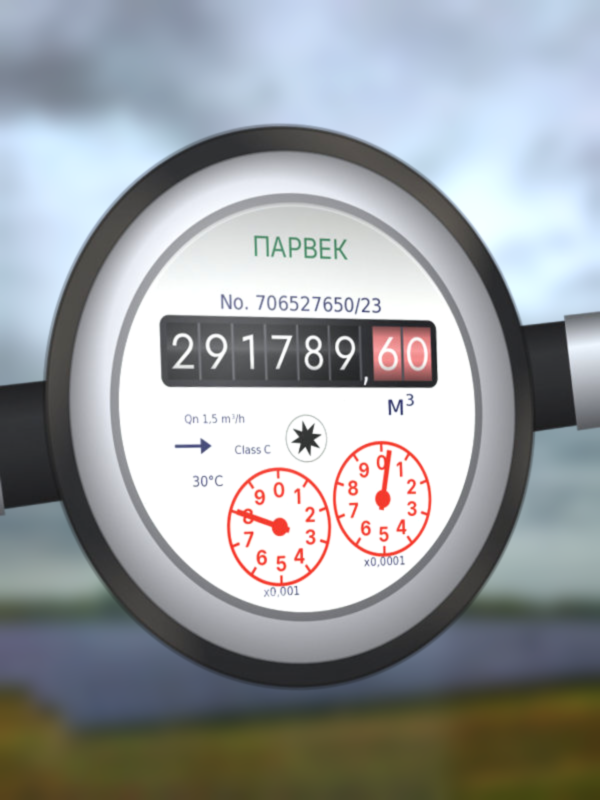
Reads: 291789.6080 m³
